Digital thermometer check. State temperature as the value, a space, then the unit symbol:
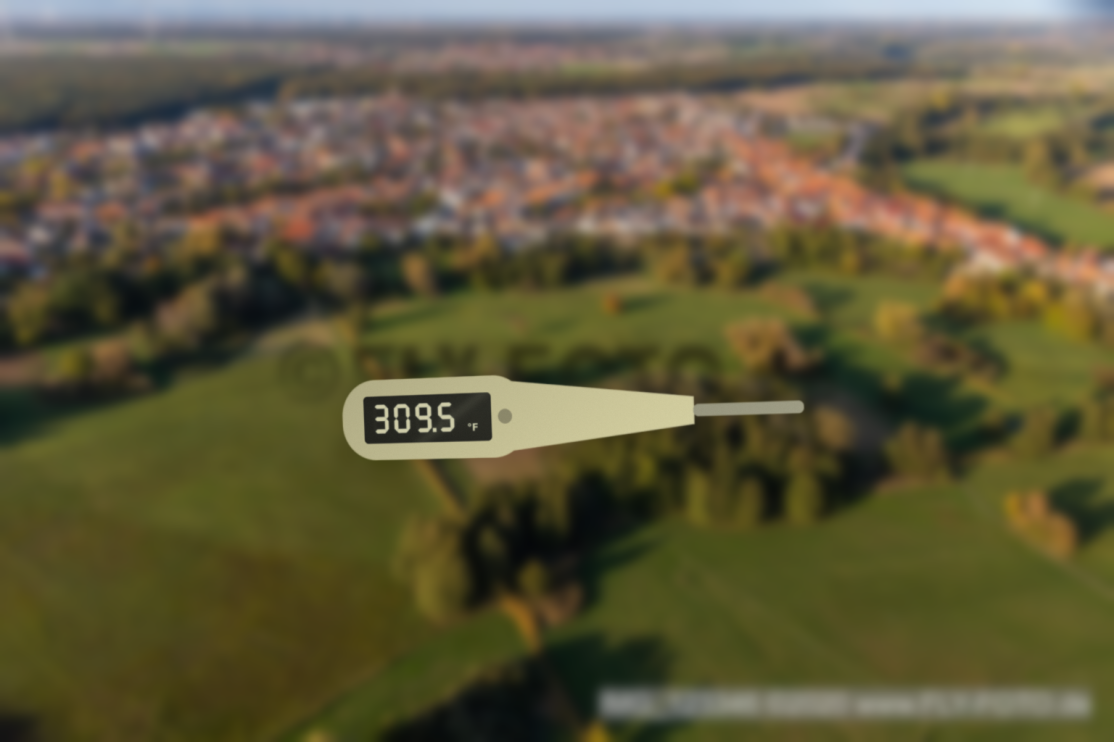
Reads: 309.5 °F
